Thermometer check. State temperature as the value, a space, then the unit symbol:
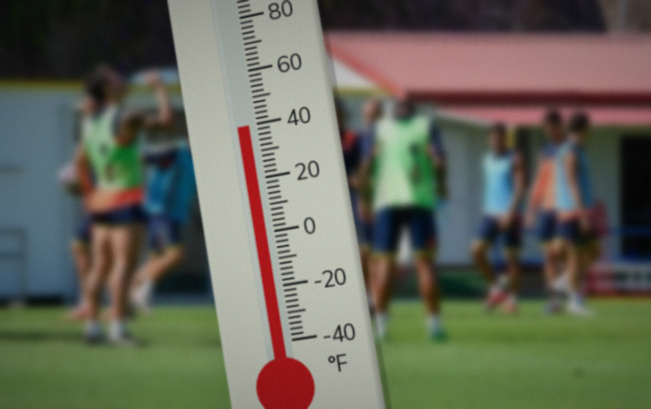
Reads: 40 °F
